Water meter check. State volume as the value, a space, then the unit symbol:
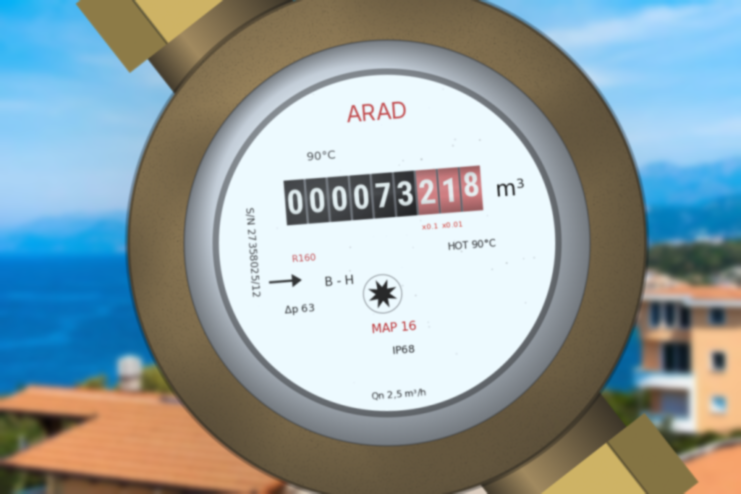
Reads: 73.218 m³
